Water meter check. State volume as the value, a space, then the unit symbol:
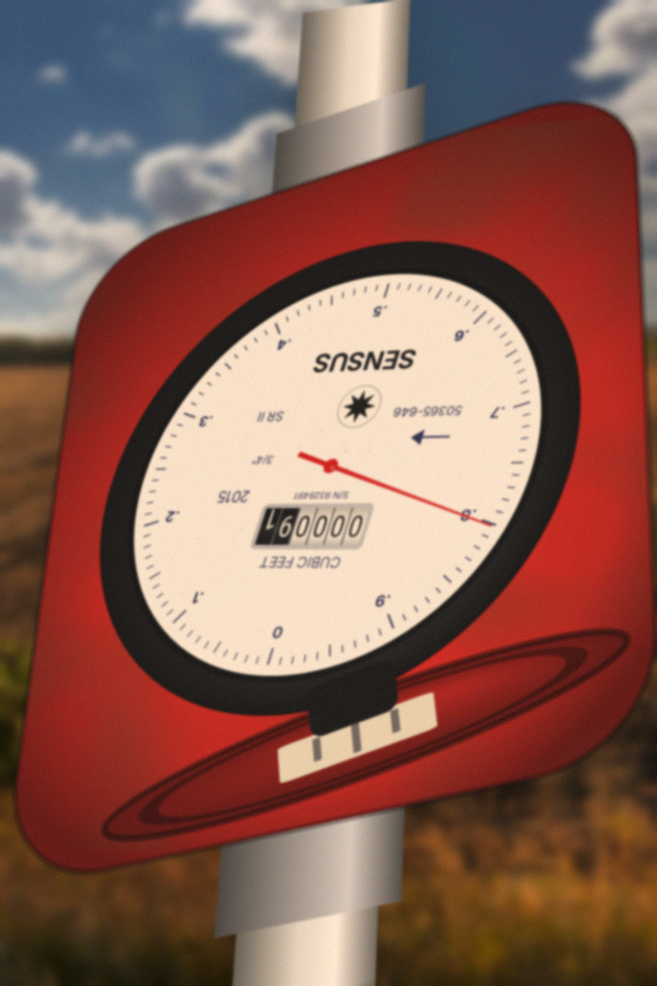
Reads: 90.80 ft³
